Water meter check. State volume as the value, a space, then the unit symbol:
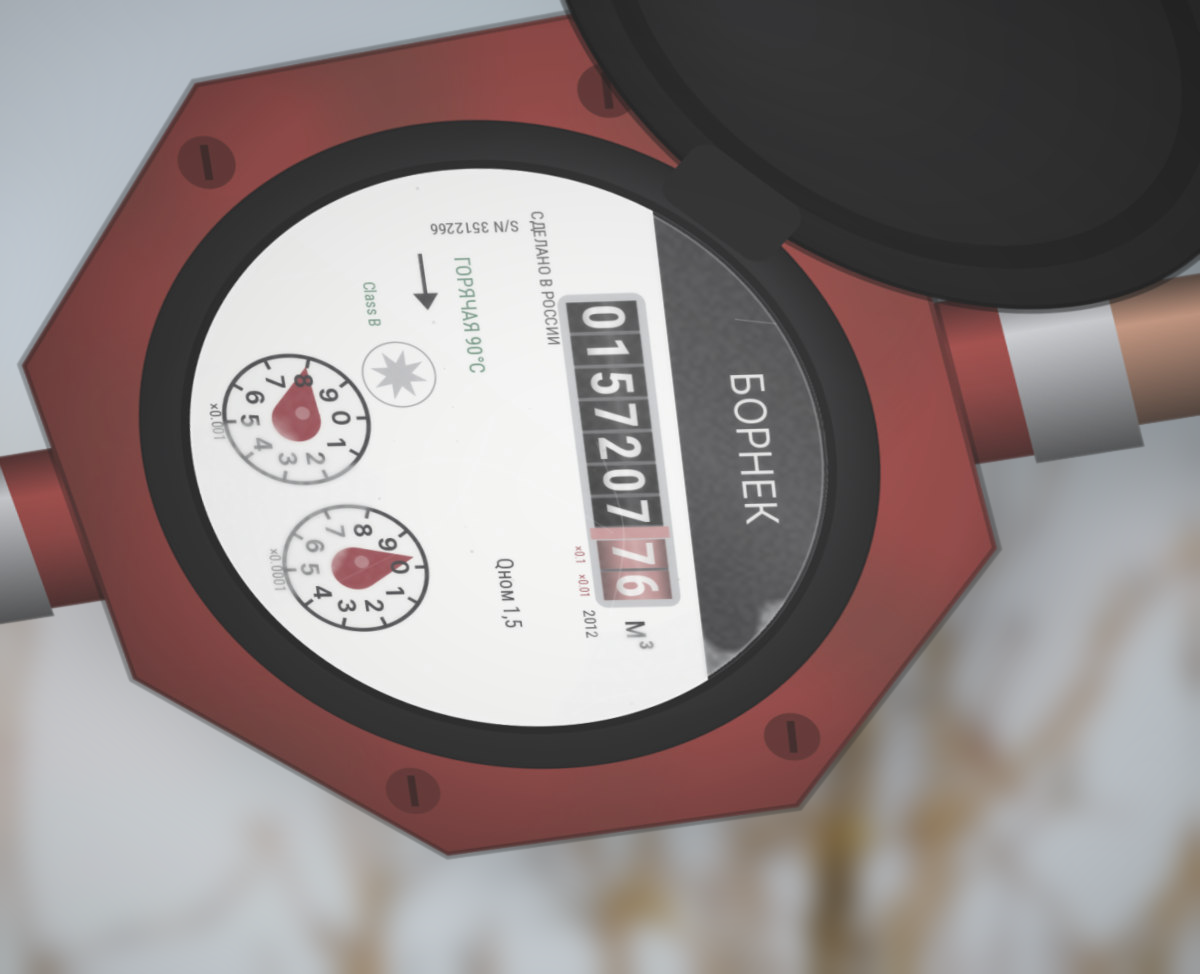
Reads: 157207.7679 m³
